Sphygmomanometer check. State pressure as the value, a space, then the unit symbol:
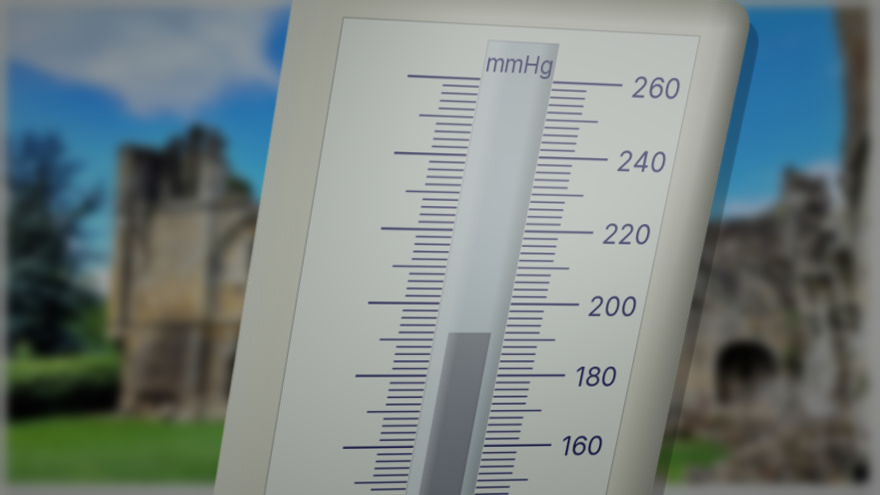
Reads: 192 mmHg
